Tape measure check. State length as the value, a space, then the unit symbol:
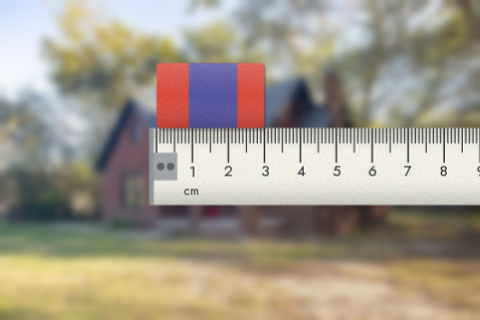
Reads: 3 cm
